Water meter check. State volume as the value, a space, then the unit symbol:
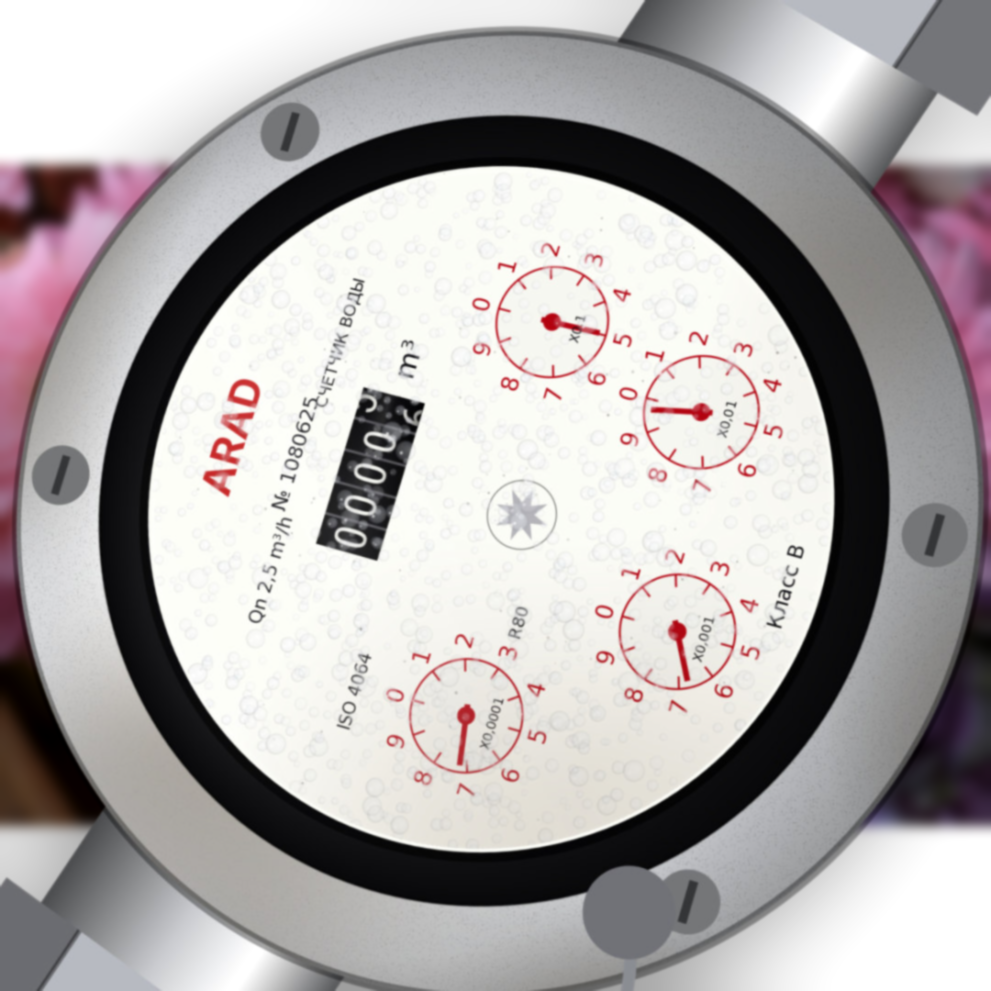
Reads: 5.4967 m³
